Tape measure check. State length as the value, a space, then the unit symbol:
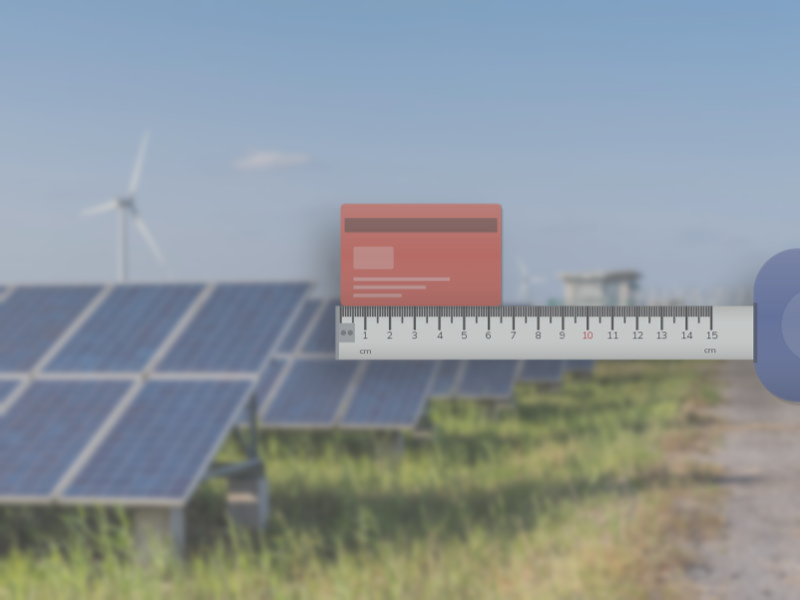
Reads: 6.5 cm
